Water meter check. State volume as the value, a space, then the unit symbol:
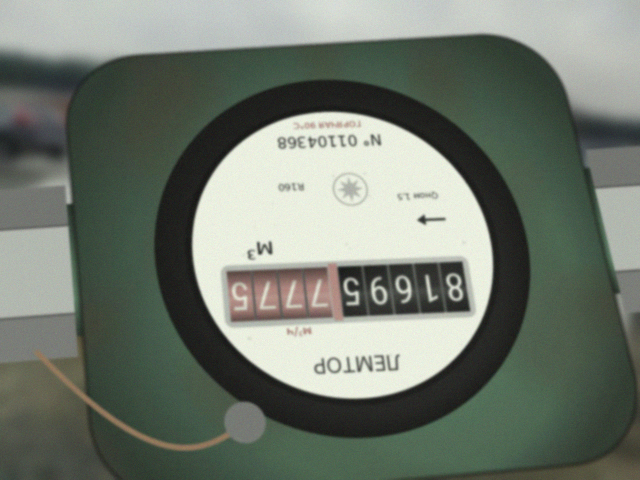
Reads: 81695.7775 m³
